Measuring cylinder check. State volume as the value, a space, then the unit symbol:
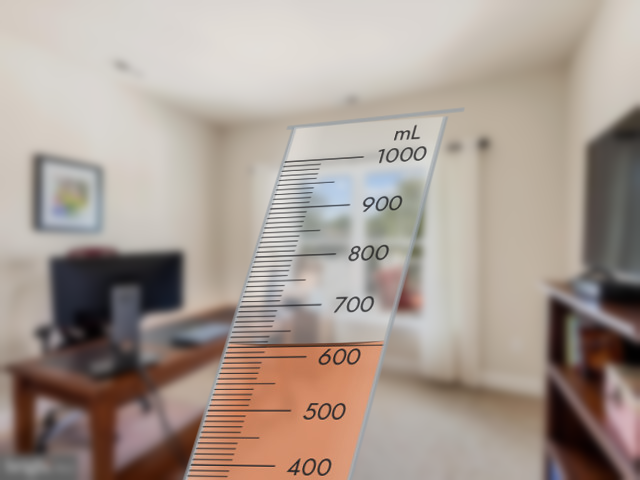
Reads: 620 mL
